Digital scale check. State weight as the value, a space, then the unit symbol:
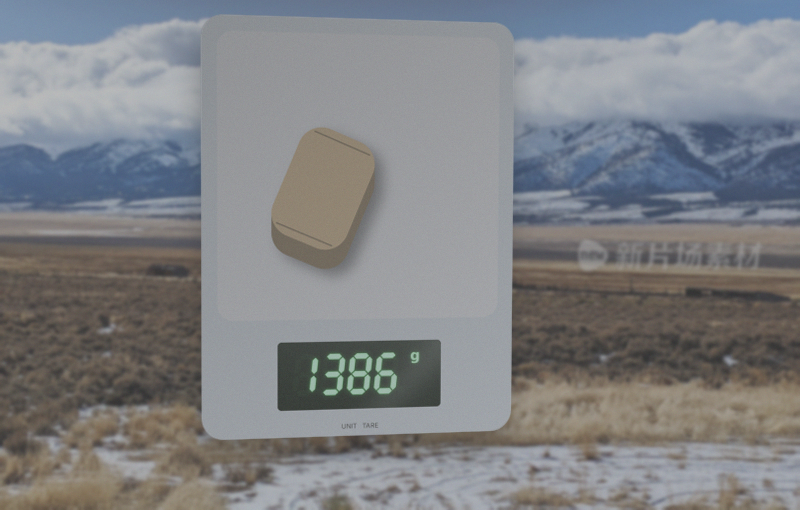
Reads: 1386 g
